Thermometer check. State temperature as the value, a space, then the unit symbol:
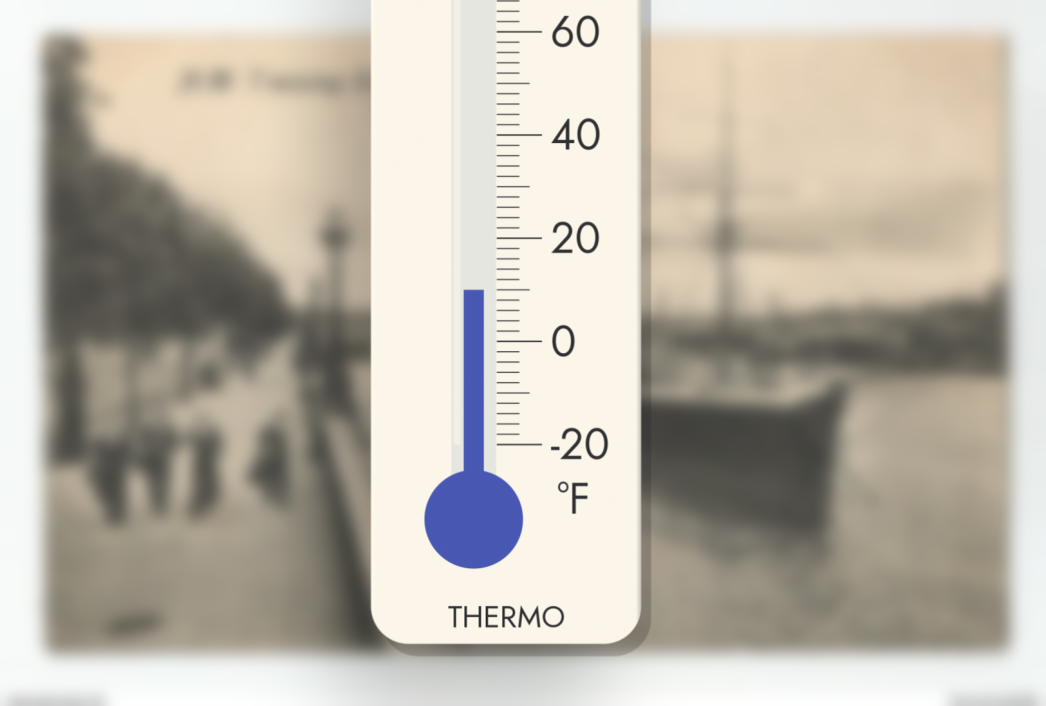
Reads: 10 °F
